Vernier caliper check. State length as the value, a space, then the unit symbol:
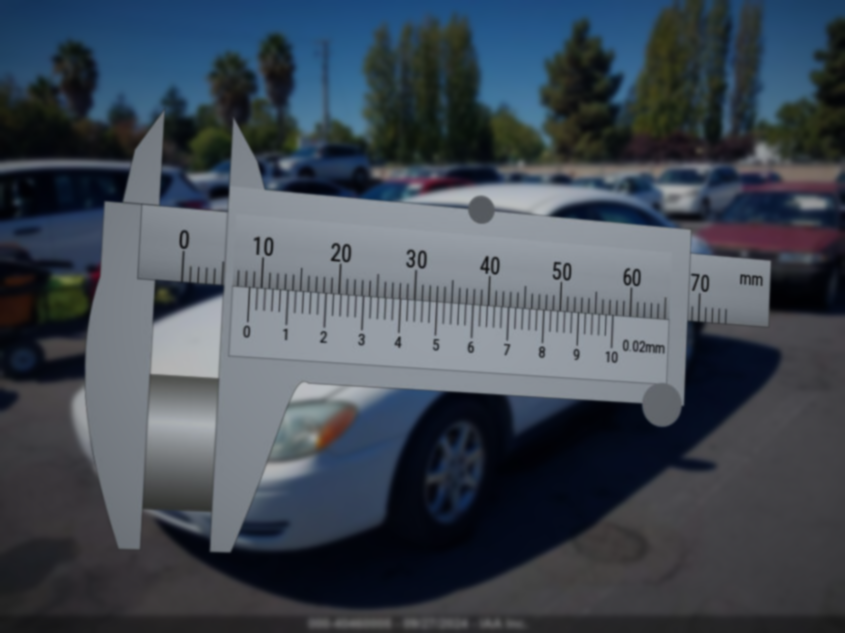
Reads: 8.5 mm
